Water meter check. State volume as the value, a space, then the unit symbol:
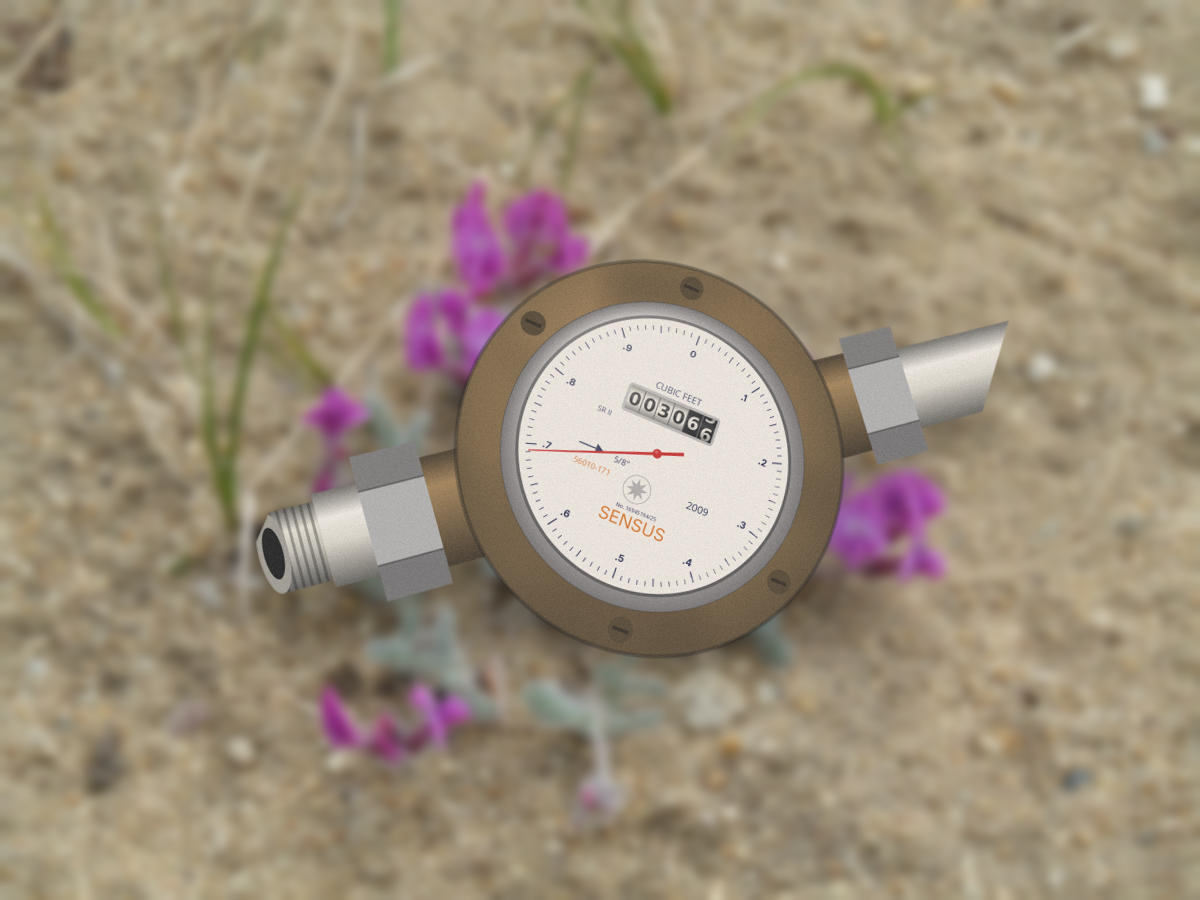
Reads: 3065.69 ft³
